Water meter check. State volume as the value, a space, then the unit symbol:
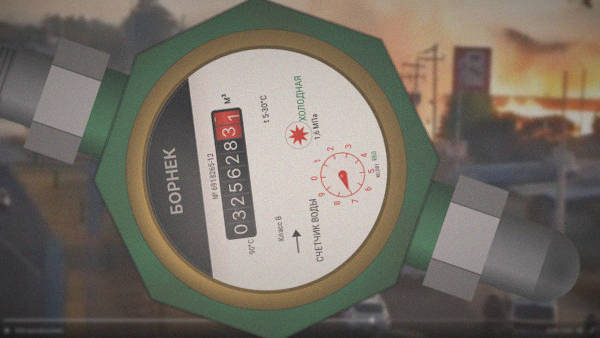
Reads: 325628.307 m³
